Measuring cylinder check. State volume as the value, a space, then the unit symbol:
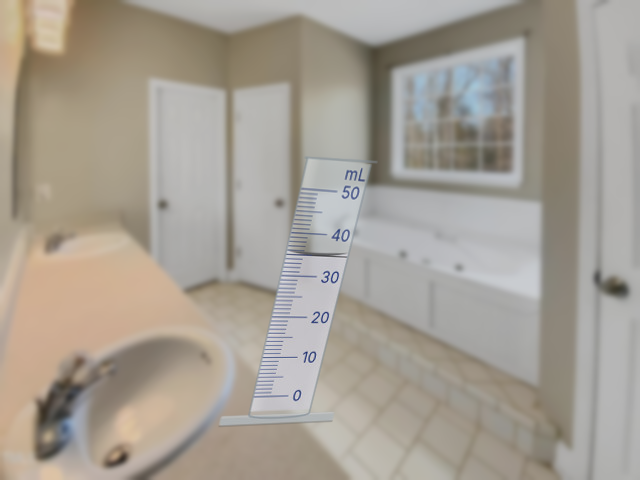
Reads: 35 mL
